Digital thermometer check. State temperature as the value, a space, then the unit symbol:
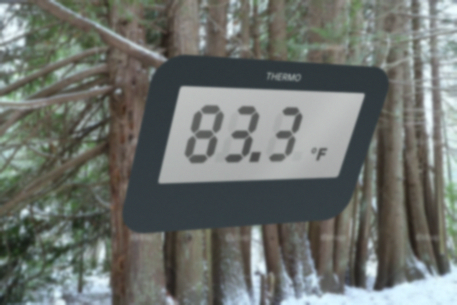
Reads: 83.3 °F
